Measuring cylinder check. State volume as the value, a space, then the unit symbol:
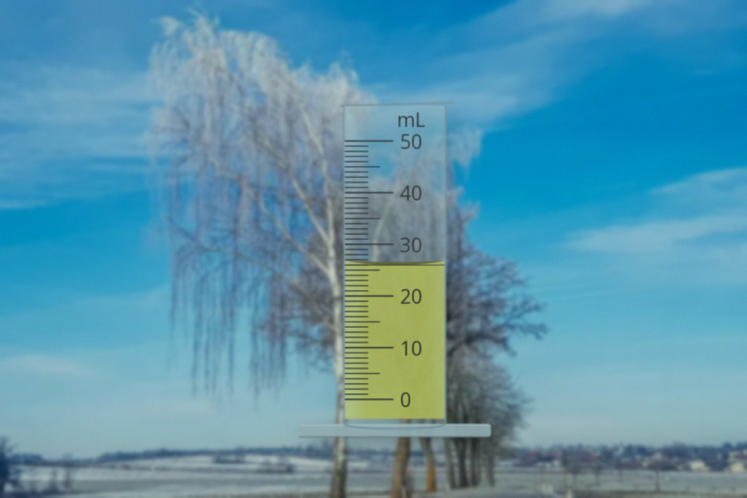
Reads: 26 mL
